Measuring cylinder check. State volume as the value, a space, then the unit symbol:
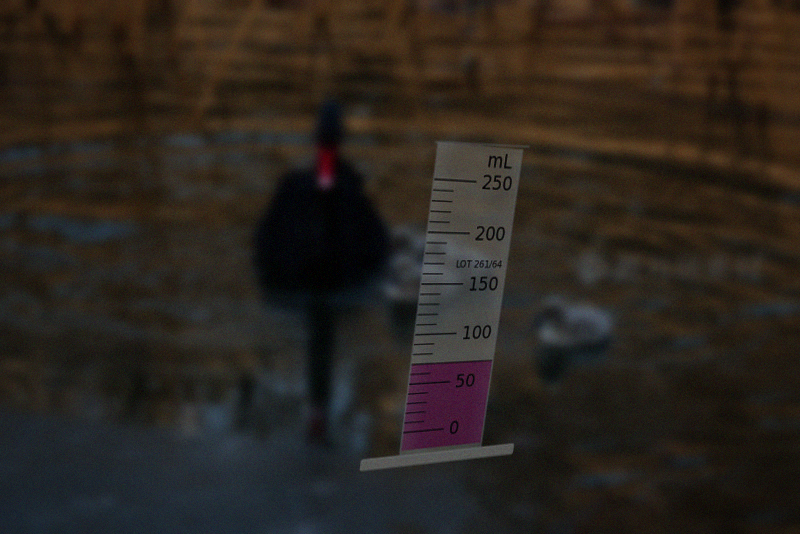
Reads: 70 mL
